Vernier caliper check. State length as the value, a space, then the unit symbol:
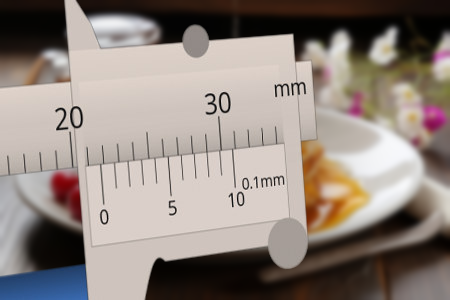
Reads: 21.8 mm
